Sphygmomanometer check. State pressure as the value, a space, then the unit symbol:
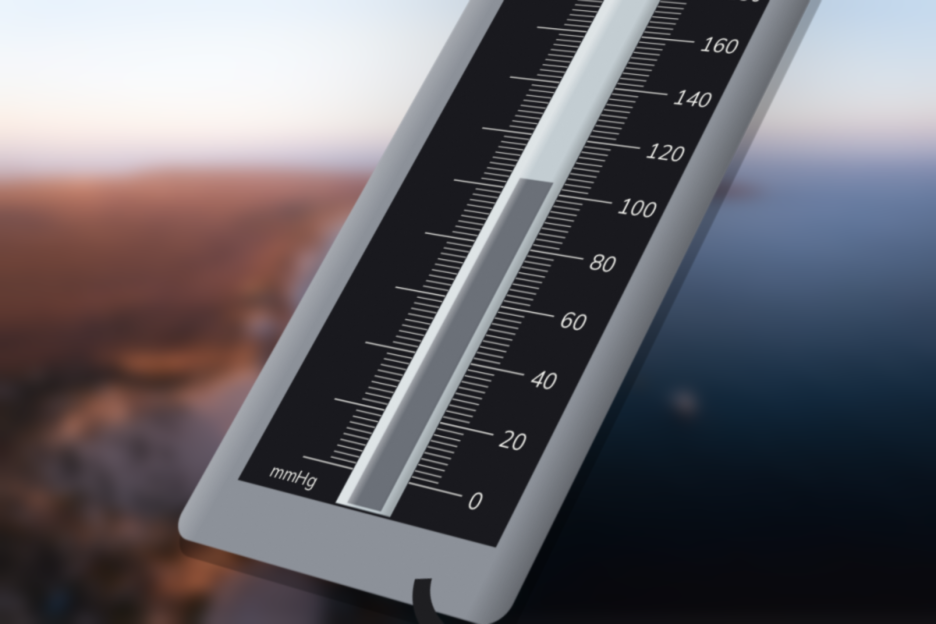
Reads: 104 mmHg
